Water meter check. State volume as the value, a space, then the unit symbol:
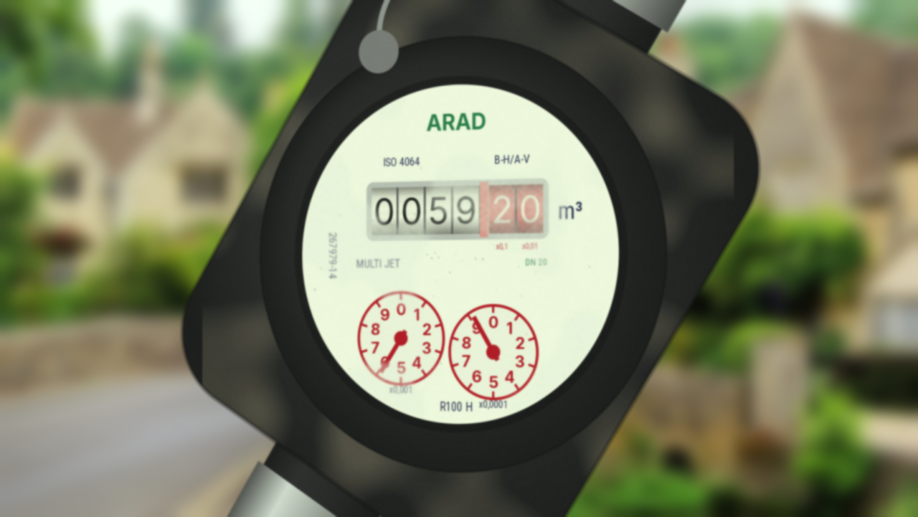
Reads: 59.2059 m³
